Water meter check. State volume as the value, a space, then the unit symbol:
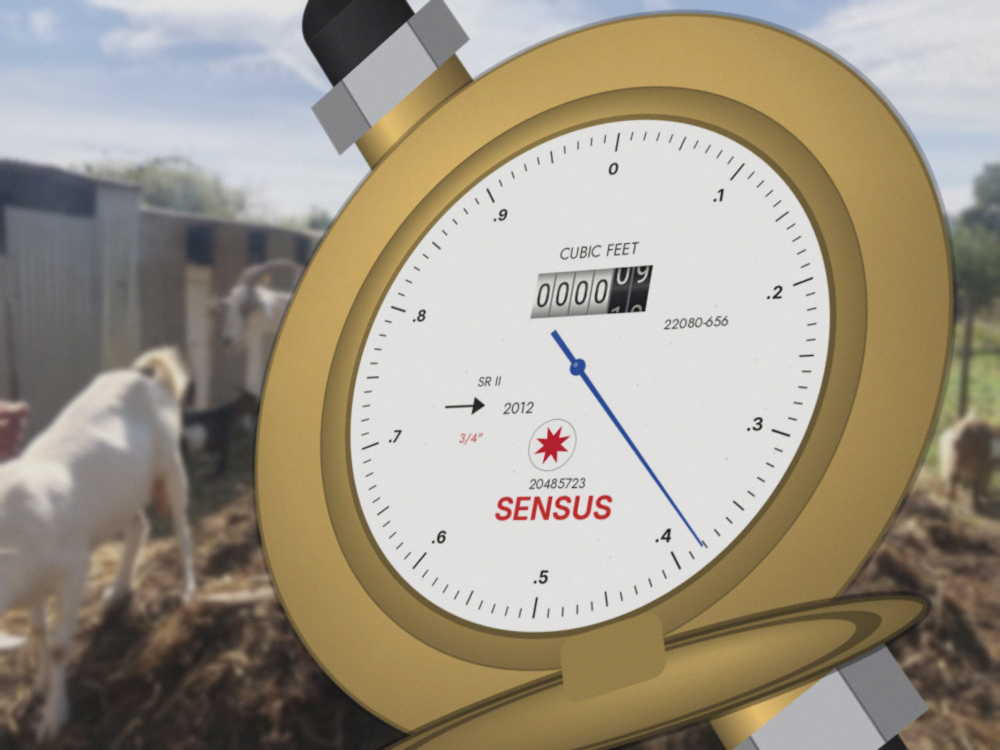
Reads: 9.38 ft³
